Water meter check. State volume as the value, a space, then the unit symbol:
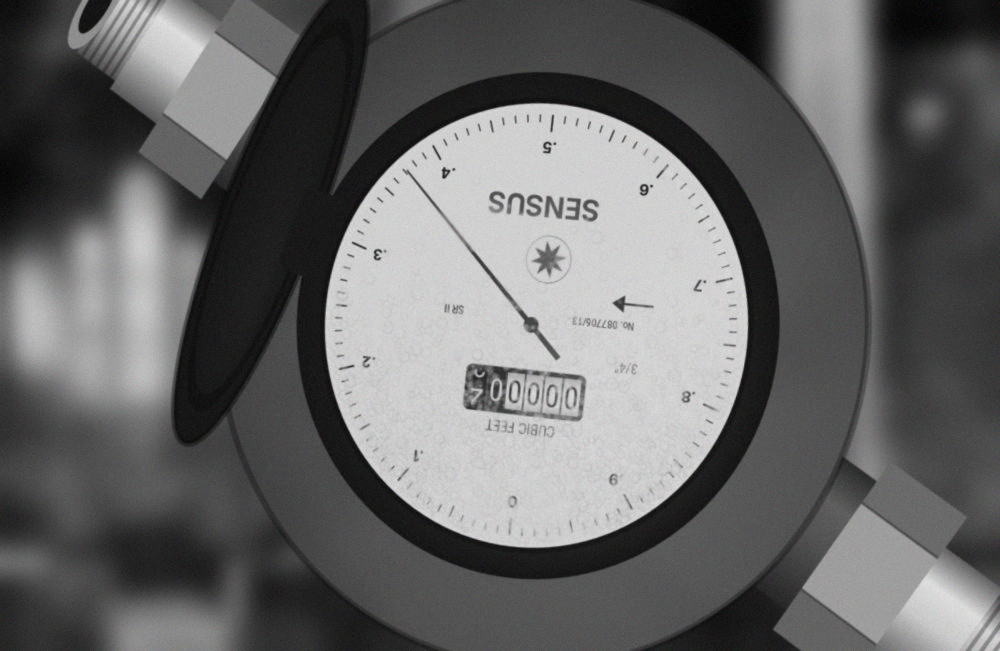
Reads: 2.37 ft³
